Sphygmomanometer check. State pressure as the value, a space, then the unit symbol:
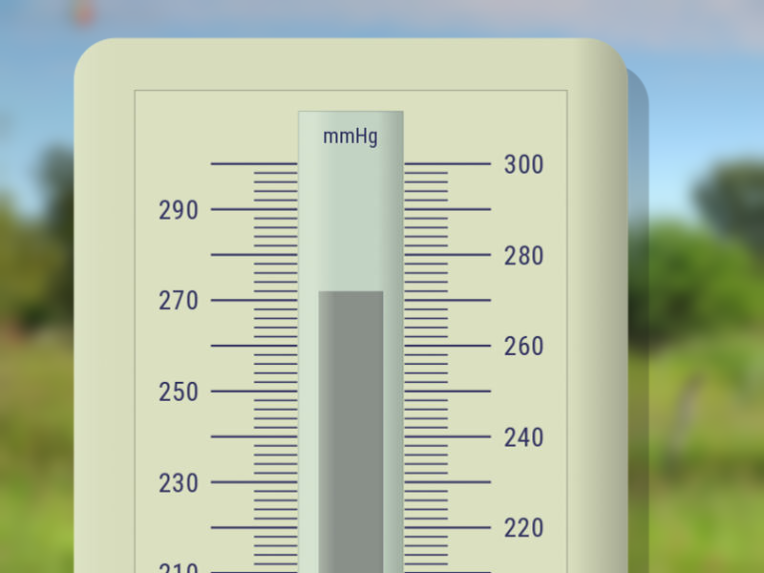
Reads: 272 mmHg
